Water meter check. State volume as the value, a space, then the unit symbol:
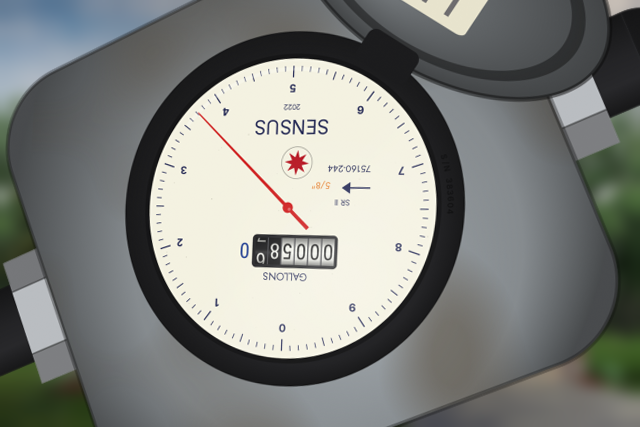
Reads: 5863.7 gal
